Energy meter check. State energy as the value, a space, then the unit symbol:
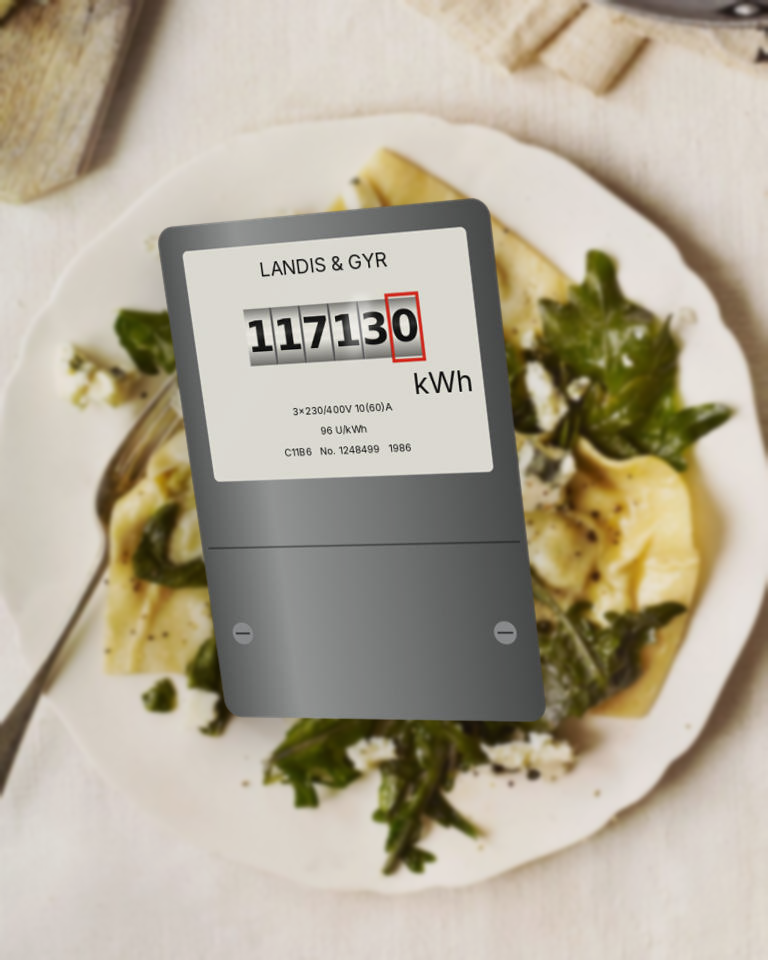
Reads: 11713.0 kWh
